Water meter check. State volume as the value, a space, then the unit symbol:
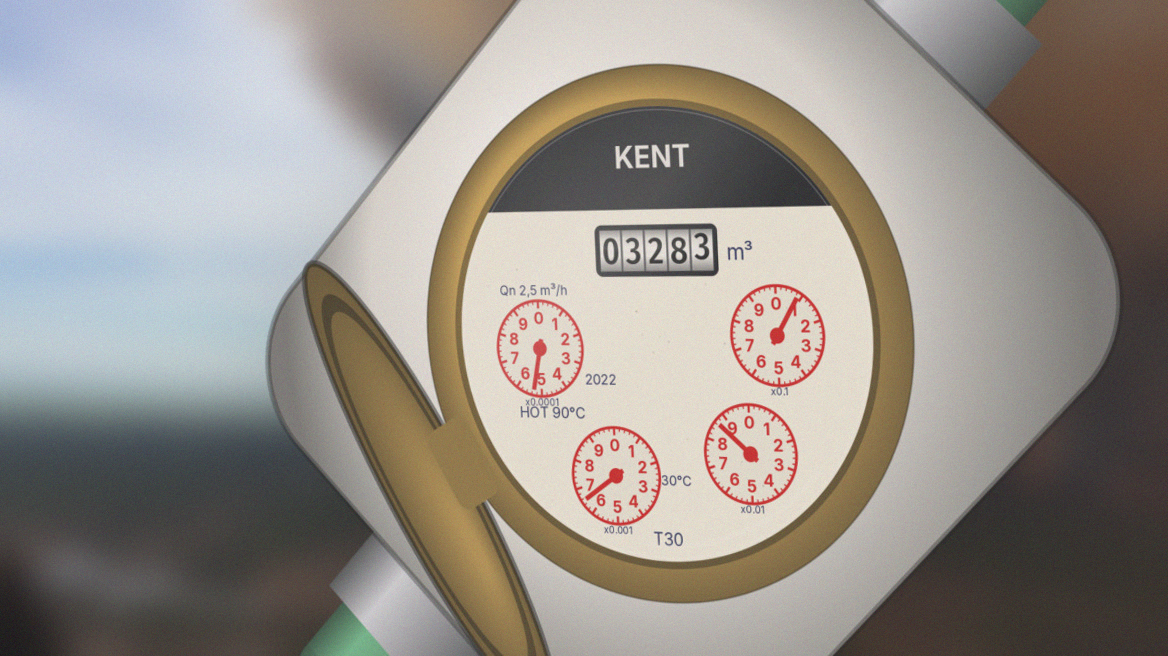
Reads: 3283.0865 m³
